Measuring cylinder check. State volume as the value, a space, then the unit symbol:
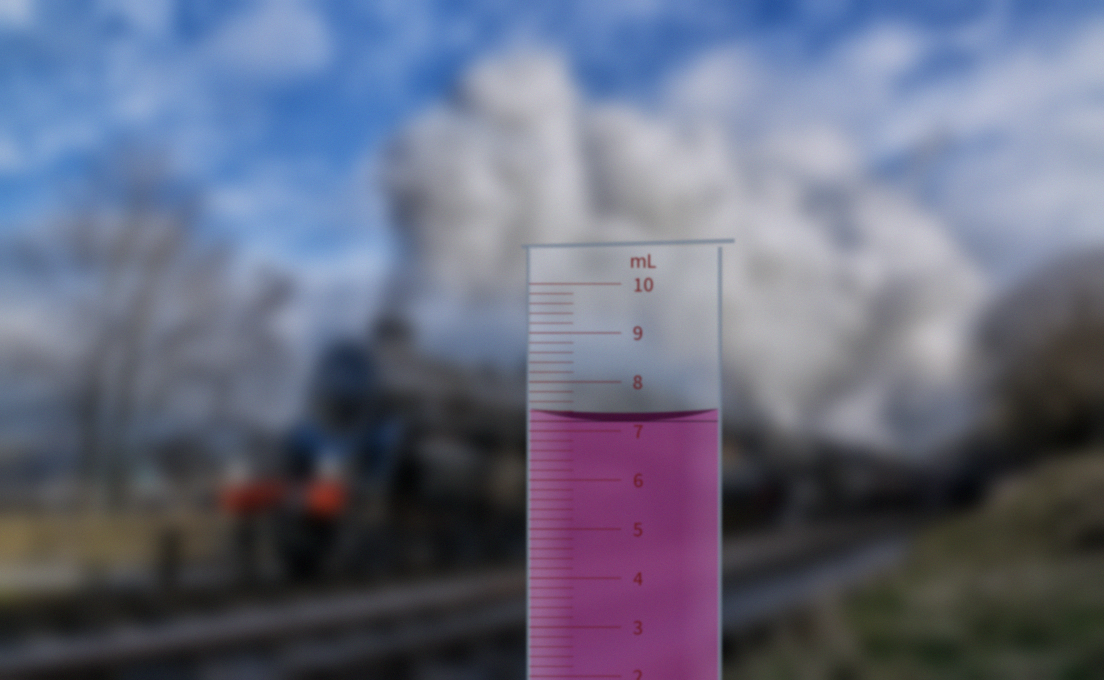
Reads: 7.2 mL
